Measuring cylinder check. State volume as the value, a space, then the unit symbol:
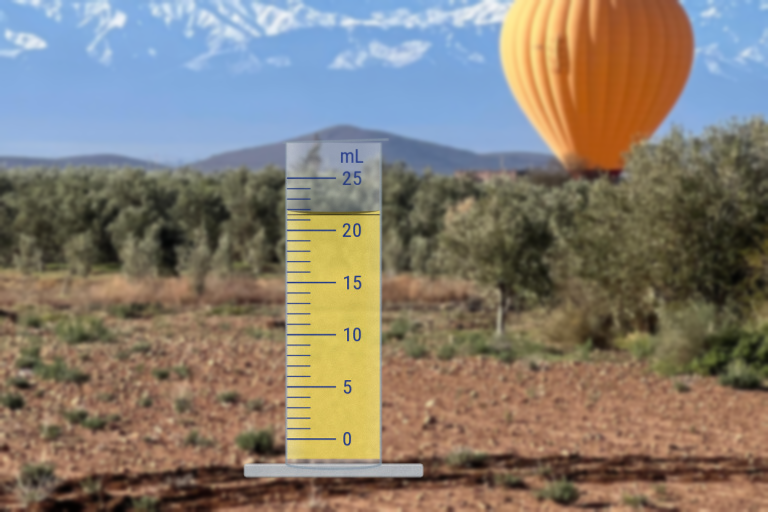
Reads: 21.5 mL
